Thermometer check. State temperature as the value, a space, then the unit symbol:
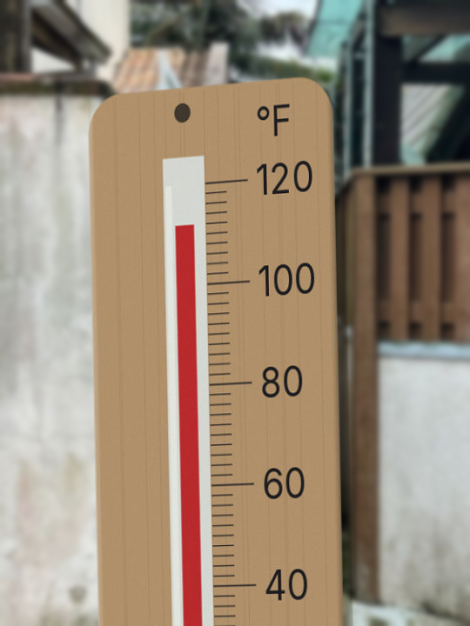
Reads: 112 °F
